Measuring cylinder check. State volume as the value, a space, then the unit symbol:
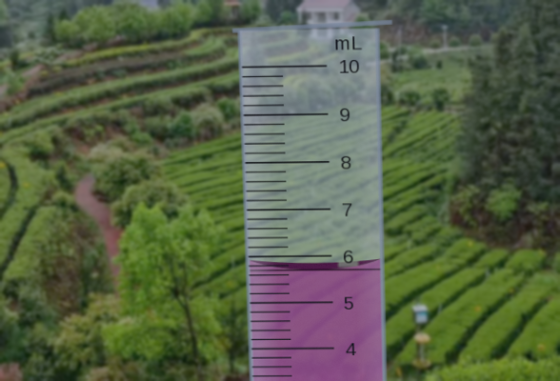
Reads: 5.7 mL
